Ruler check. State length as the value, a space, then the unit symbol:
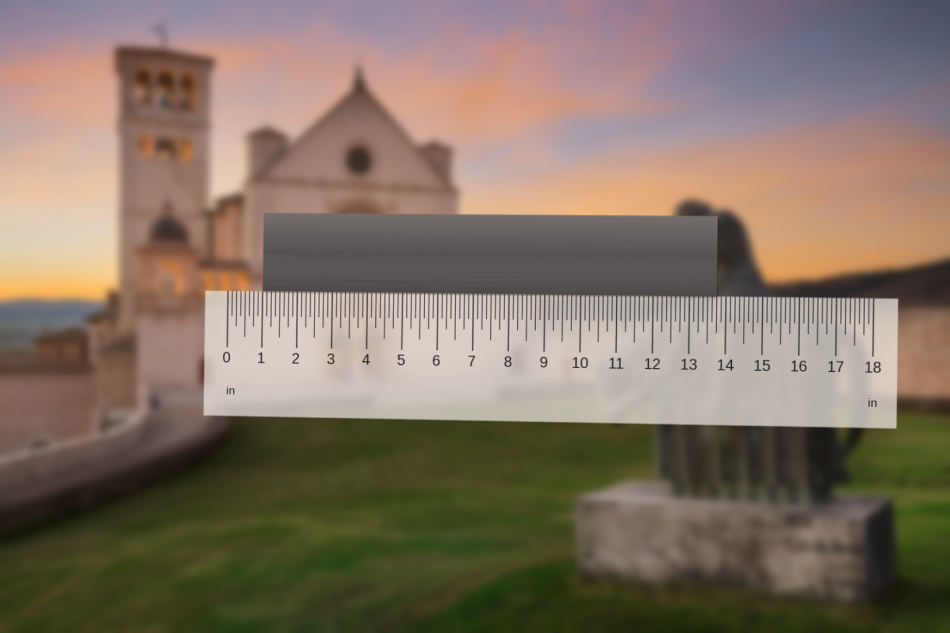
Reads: 12.75 in
